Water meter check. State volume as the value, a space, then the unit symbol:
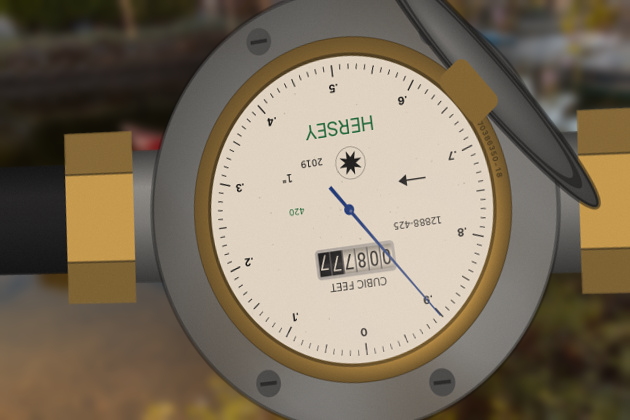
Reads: 8776.90 ft³
